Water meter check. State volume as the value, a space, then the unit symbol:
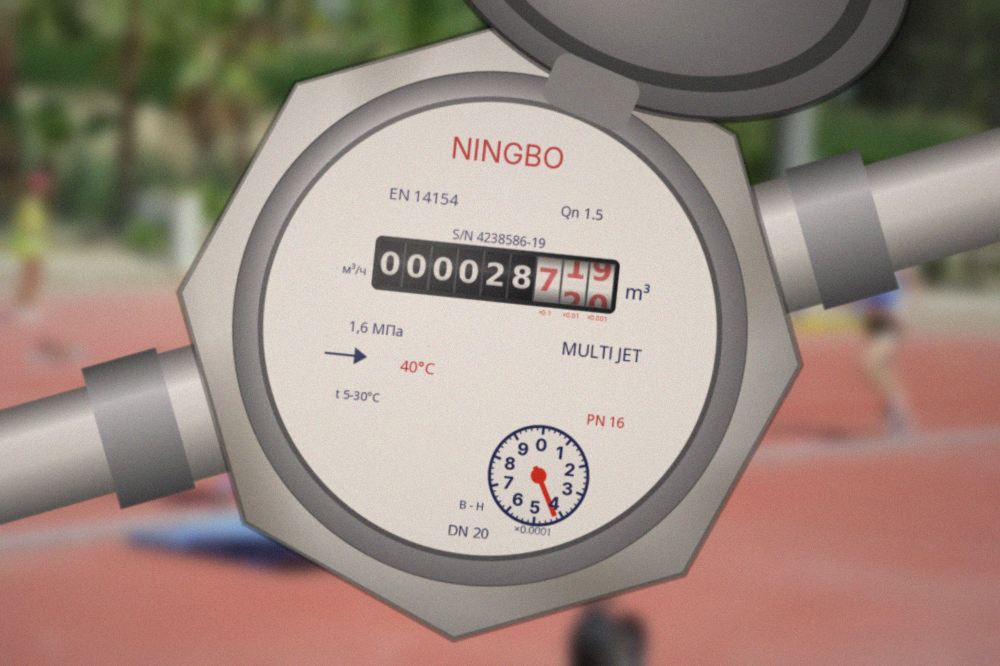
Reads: 28.7194 m³
